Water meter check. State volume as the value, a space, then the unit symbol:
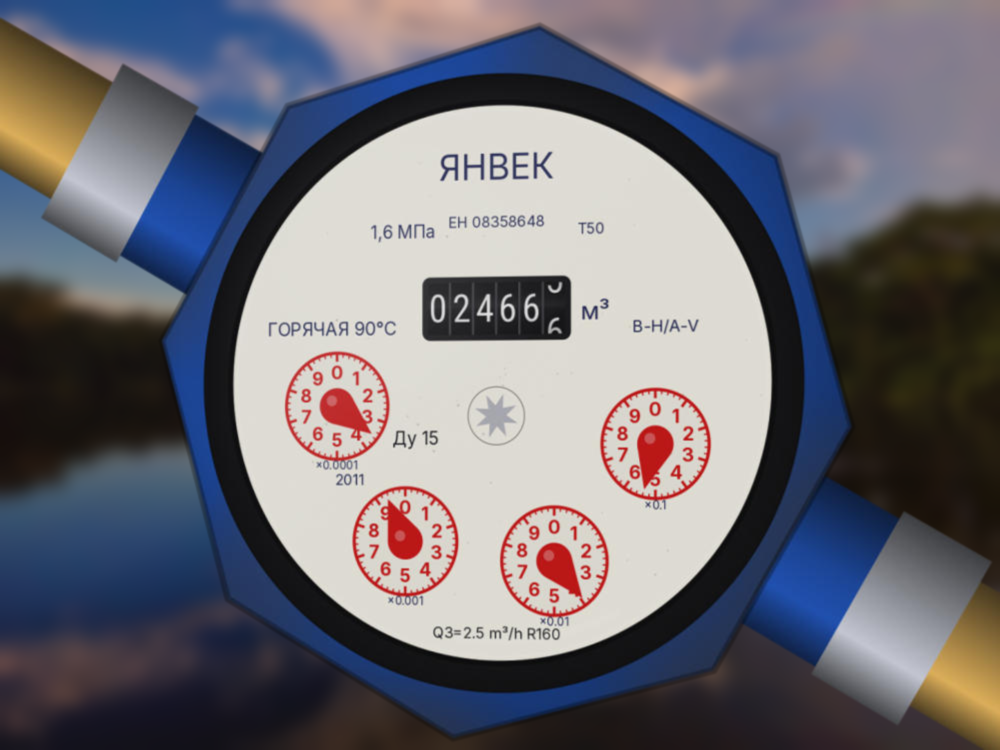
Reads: 24665.5393 m³
